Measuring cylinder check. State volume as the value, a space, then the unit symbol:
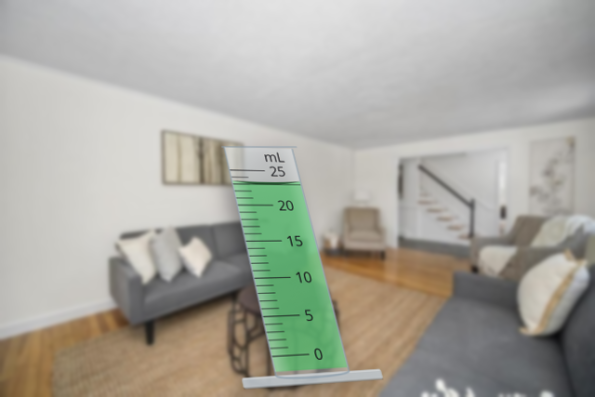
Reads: 23 mL
